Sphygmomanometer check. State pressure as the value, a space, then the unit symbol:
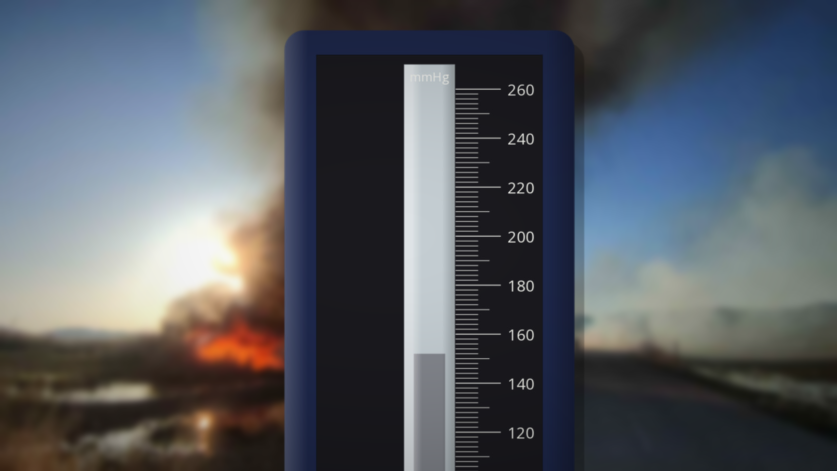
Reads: 152 mmHg
